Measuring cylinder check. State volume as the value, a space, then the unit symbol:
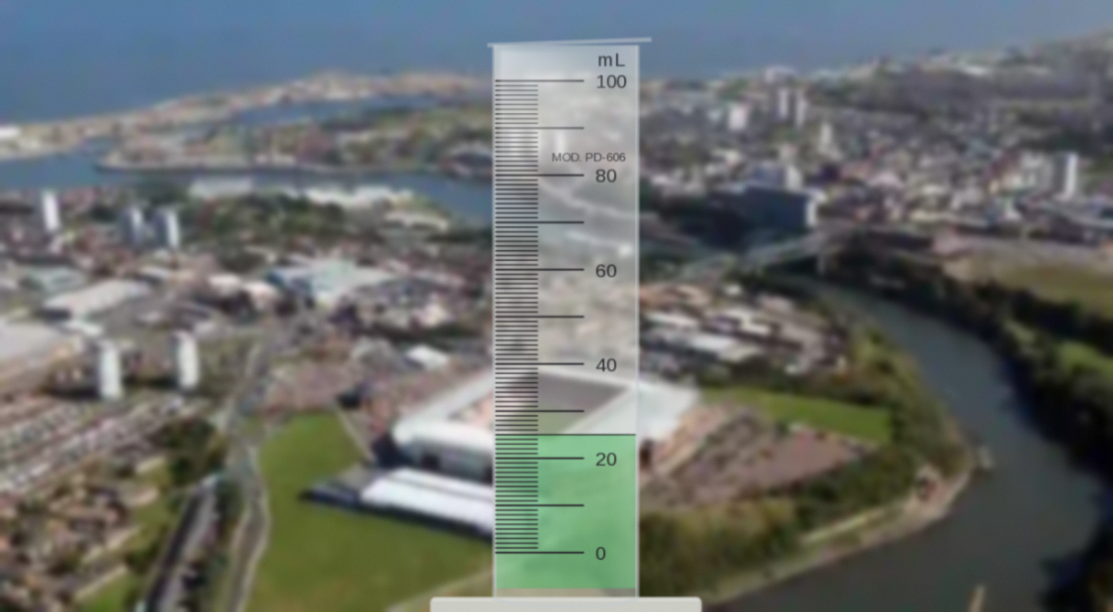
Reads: 25 mL
